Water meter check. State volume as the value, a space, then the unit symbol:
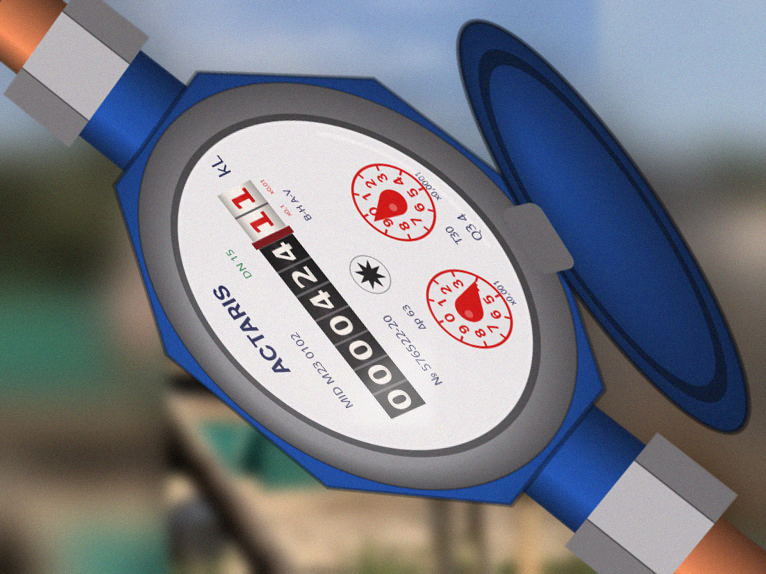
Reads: 424.1139 kL
